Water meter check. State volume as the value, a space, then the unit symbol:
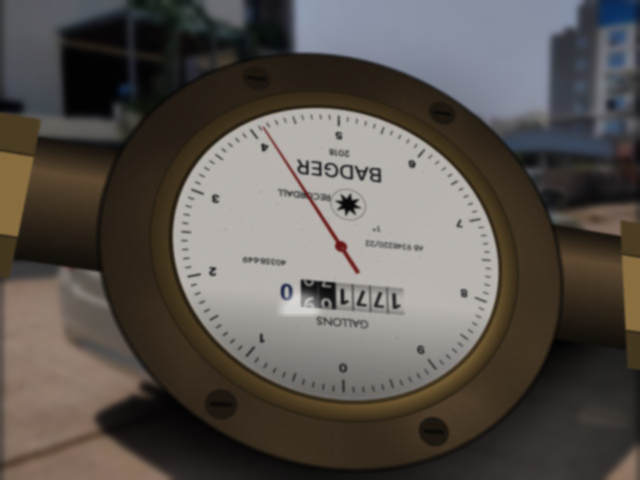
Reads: 1771694.1 gal
